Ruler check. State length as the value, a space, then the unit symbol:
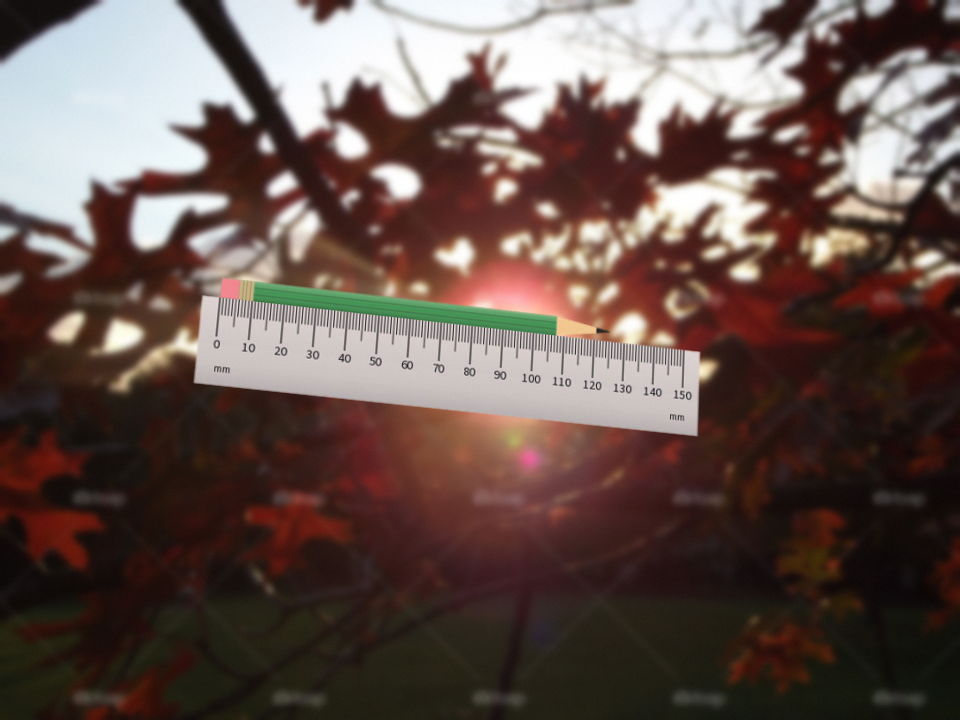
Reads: 125 mm
